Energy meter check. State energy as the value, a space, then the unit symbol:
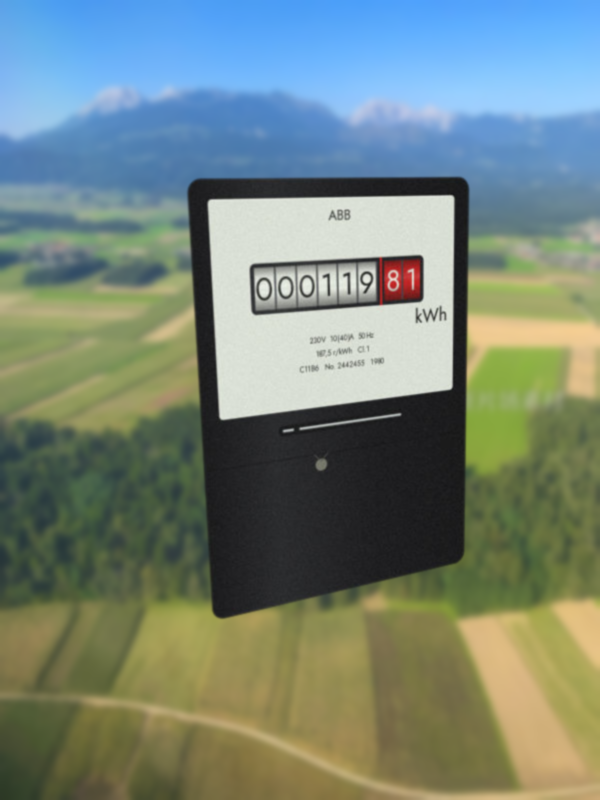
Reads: 119.81 kWh
